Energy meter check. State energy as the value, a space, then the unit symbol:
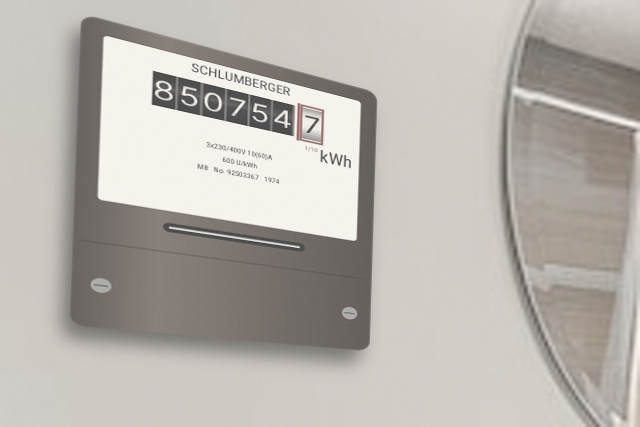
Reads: 850754.7 kWh
